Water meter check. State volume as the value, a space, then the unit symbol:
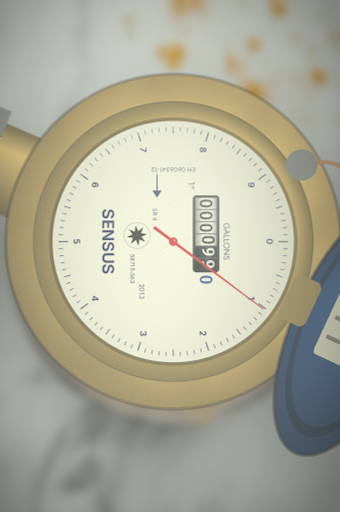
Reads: 991.0 gal
